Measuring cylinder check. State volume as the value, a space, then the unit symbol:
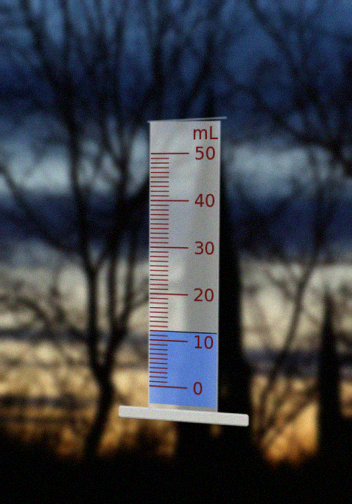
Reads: 12 mL
